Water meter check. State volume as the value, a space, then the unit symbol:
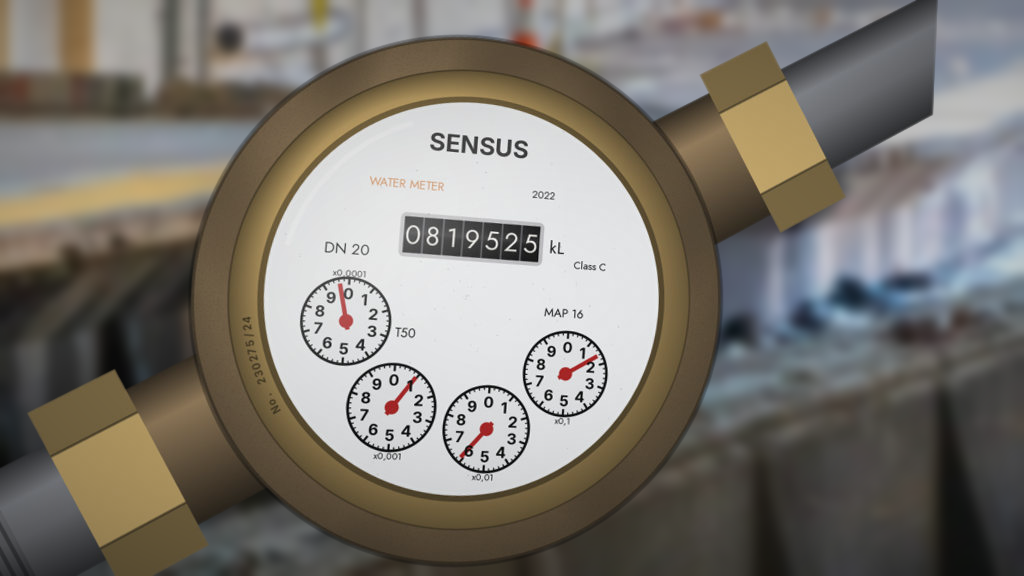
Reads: 819525.1609 kL
